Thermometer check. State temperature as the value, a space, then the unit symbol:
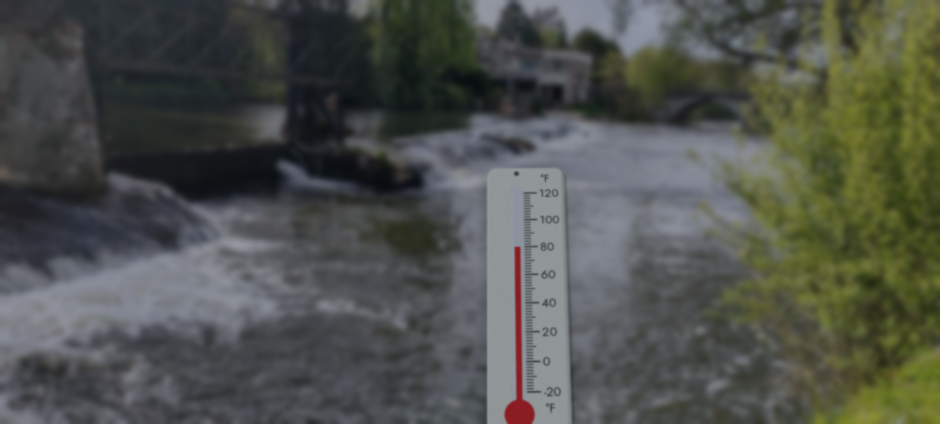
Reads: 80 °F
